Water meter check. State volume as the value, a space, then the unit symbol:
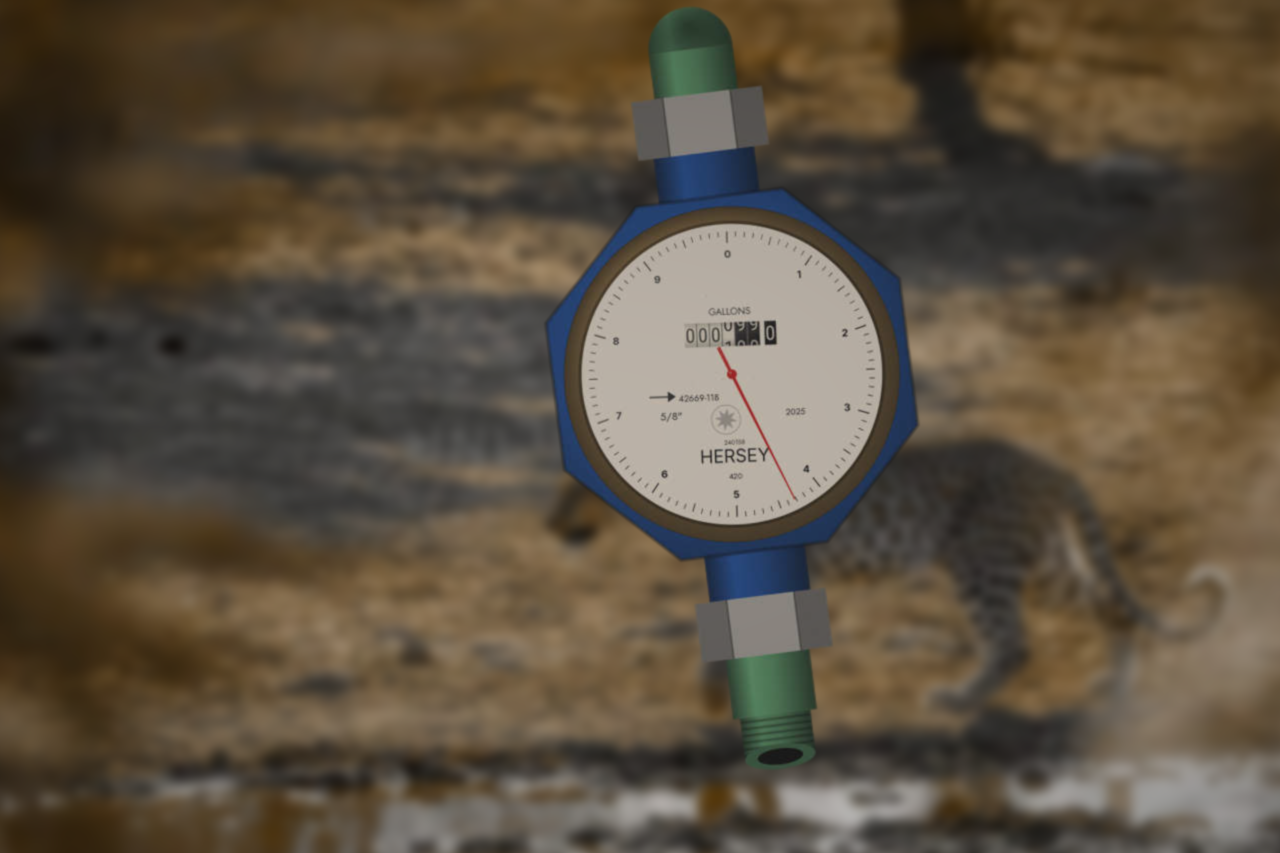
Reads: 994.3 gal
